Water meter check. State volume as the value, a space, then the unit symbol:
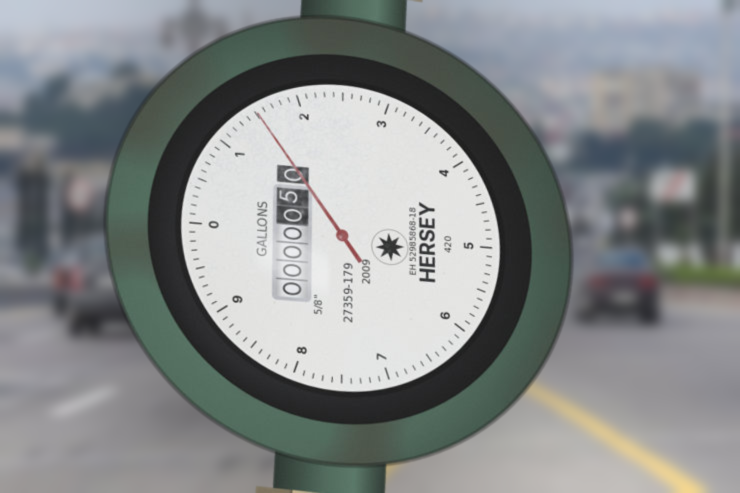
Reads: 51.5 gal
